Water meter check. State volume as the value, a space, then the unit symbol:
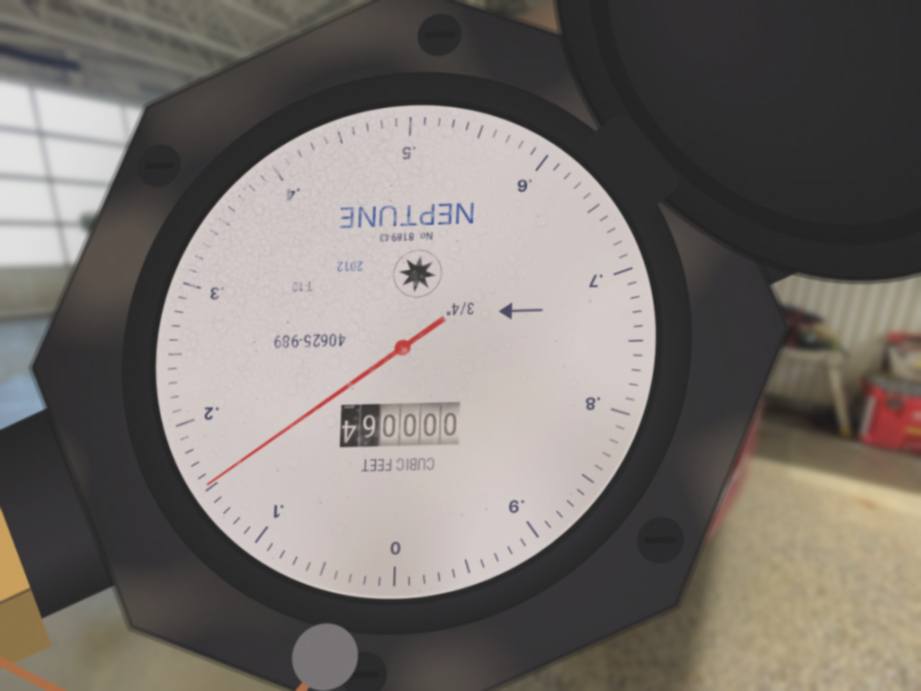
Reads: 64.15 ft³
